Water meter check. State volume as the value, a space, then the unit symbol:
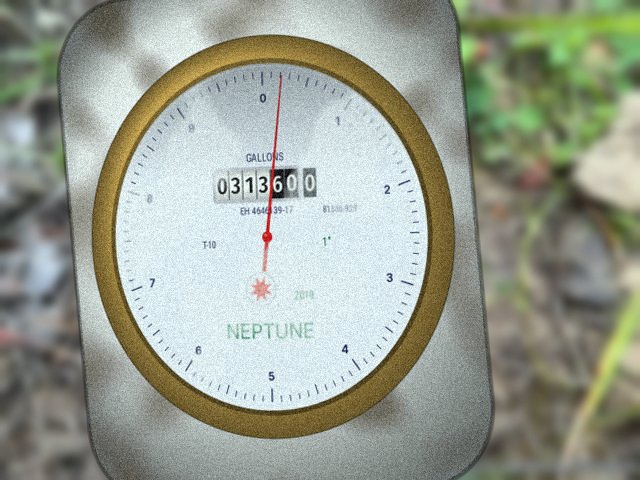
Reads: 313600.2 gal
